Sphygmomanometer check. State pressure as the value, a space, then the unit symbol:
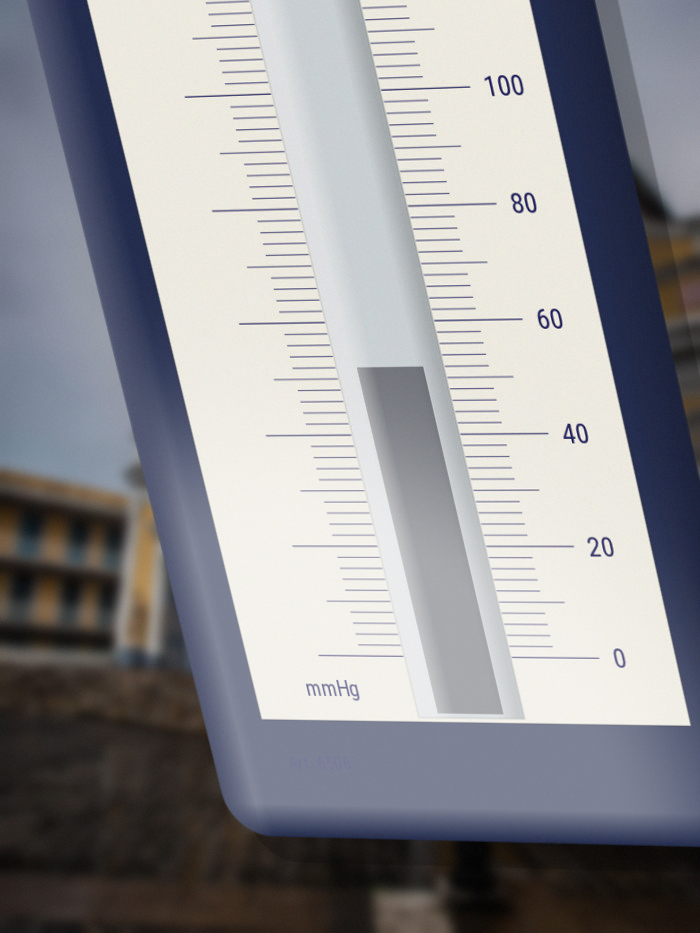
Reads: 52 mmHg
